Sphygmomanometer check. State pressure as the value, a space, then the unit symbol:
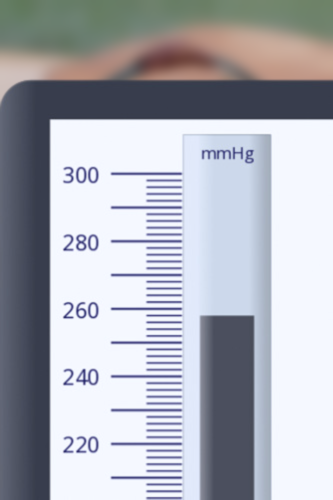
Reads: 258 mmHg
